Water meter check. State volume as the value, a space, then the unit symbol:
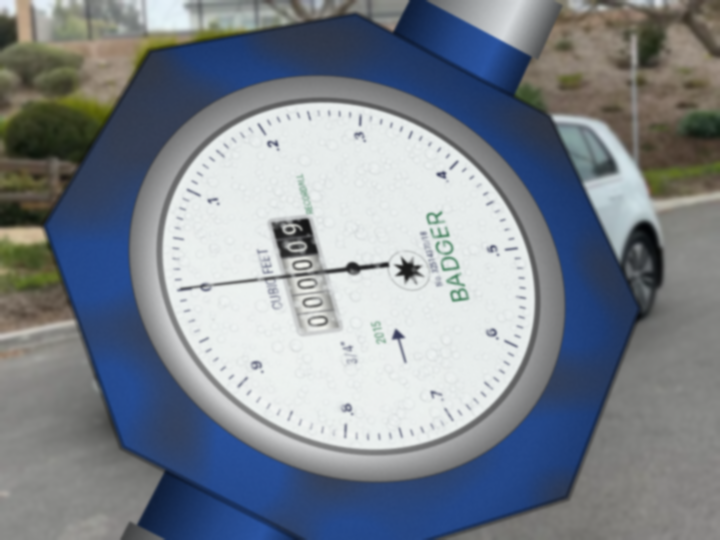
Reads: 9.00 ft³
